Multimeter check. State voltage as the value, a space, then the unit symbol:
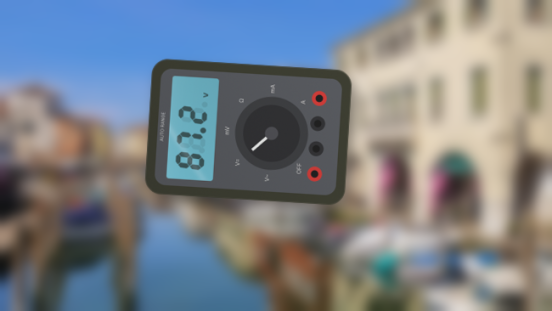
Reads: 87.2 V
